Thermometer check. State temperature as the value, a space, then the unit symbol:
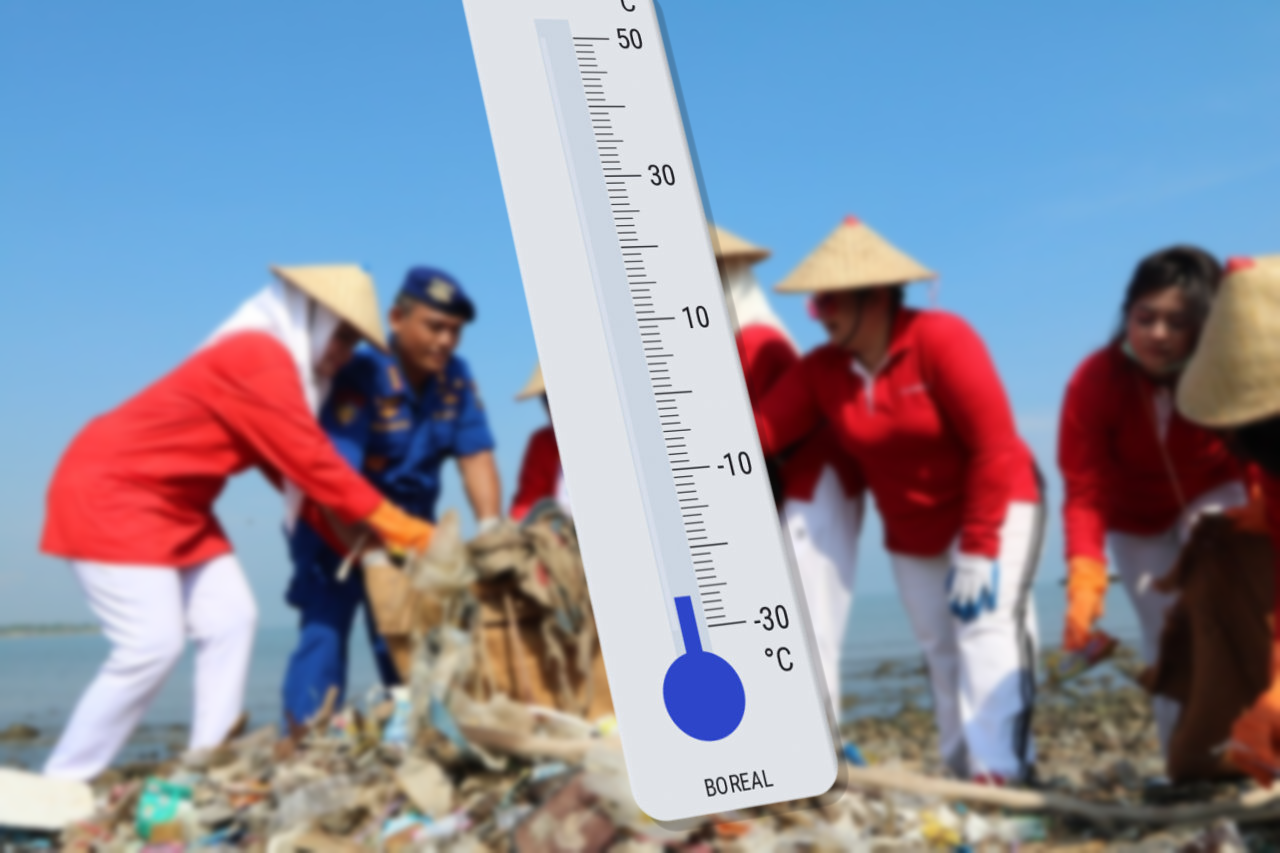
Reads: -26 °C
